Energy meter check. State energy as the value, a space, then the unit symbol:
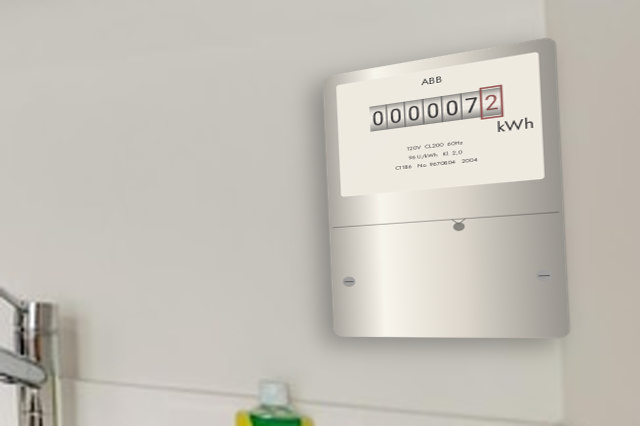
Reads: 7.2 kWh
